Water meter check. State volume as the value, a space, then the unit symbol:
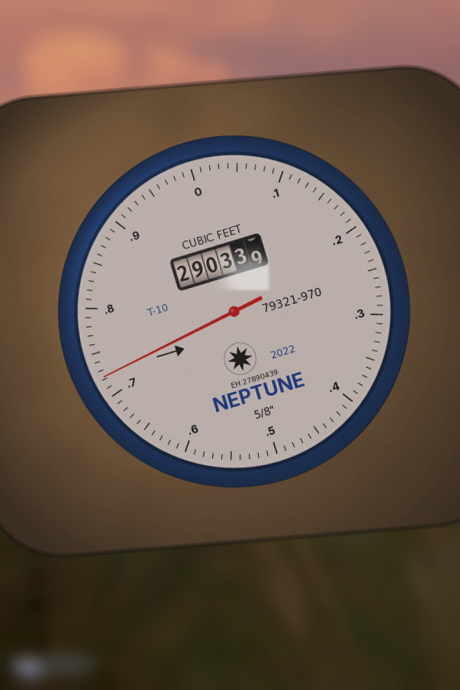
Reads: 290338.72 ft³
